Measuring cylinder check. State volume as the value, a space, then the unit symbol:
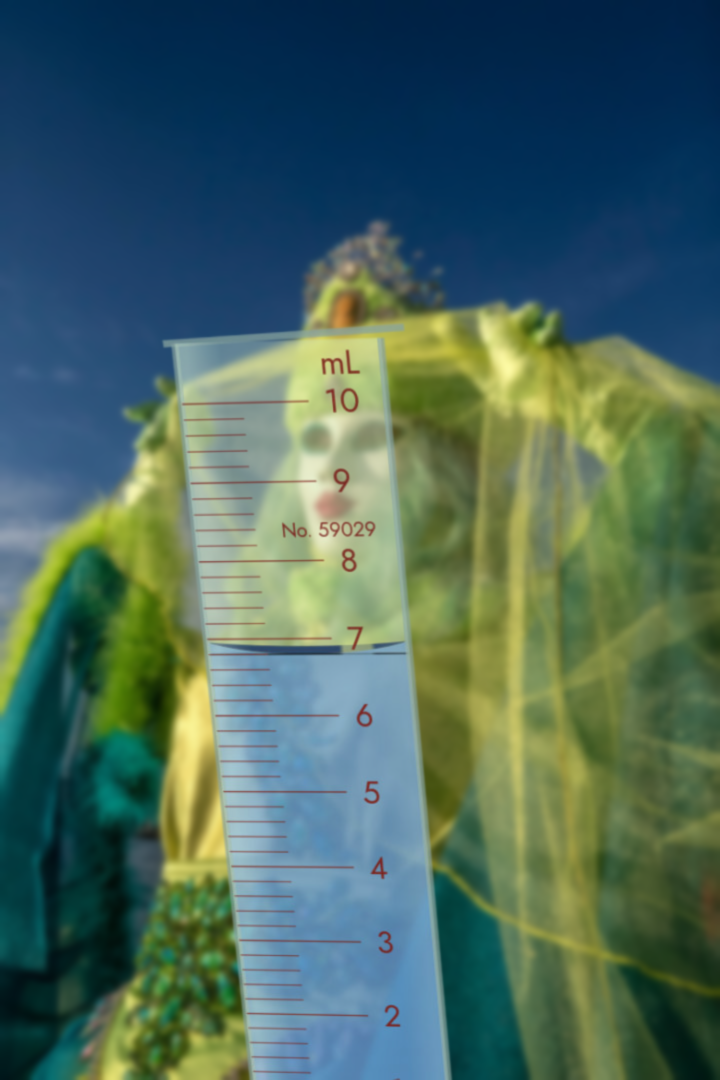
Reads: 6.8 mL
